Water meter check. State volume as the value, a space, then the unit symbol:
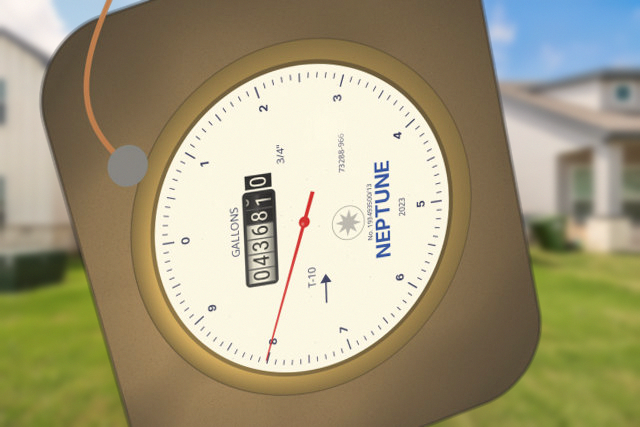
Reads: 436808.0 gal
